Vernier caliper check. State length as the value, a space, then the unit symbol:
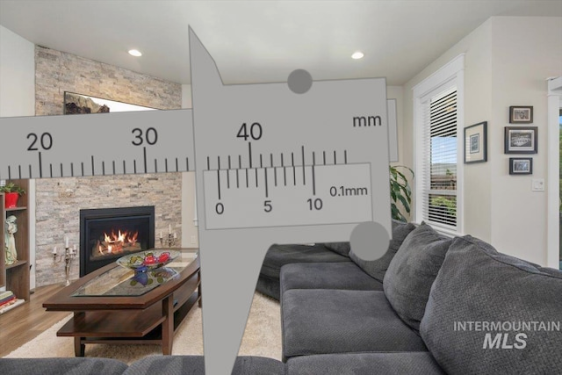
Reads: 36.9 mm
